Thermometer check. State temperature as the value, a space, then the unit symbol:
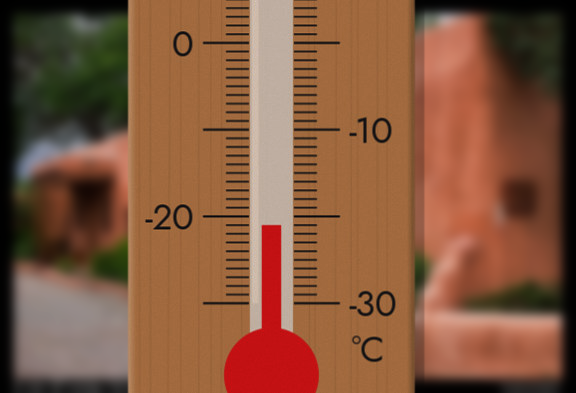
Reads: -21 °C
